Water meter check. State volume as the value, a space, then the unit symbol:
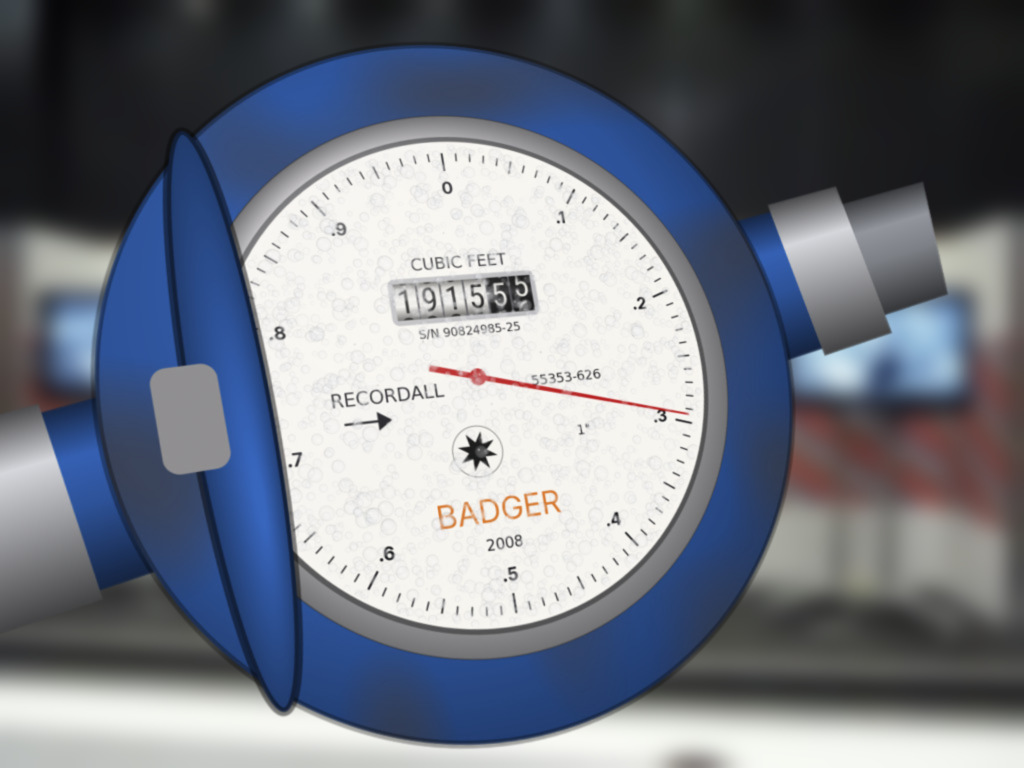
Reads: 191555.29 ft³
